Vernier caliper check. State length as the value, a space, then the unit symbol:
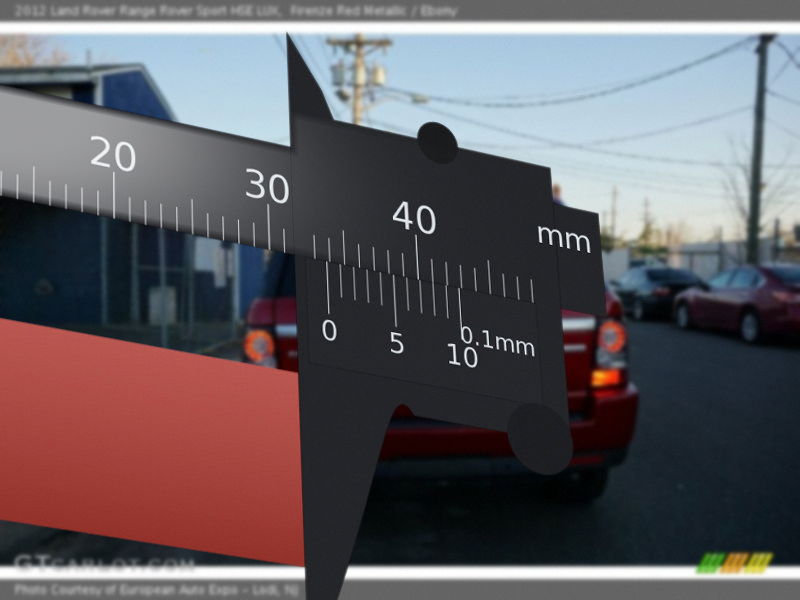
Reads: 33.8 mm
